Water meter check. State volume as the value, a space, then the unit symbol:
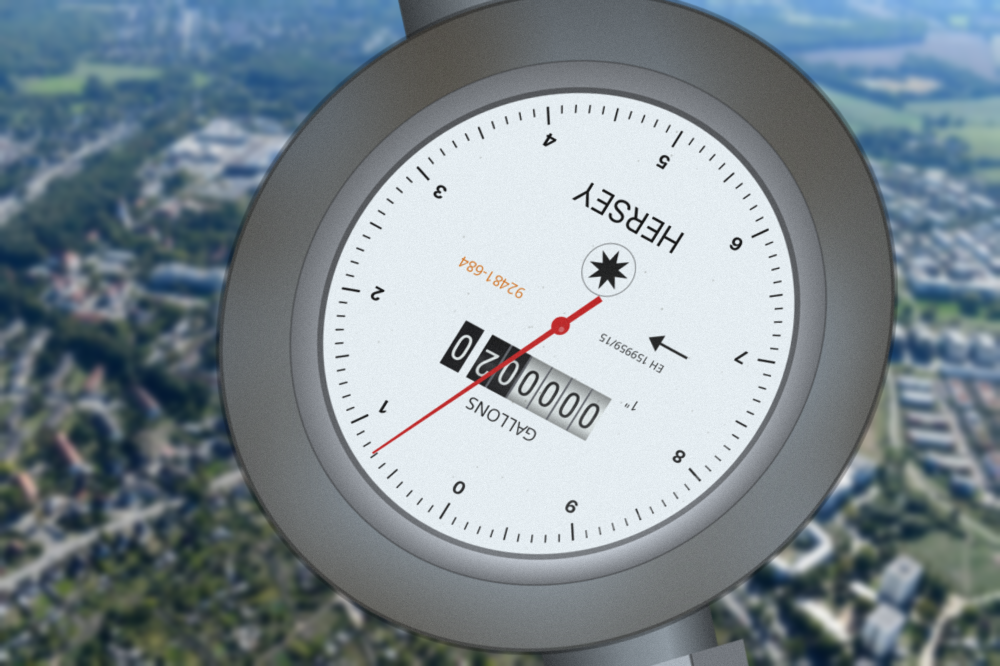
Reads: 20.7 gal
